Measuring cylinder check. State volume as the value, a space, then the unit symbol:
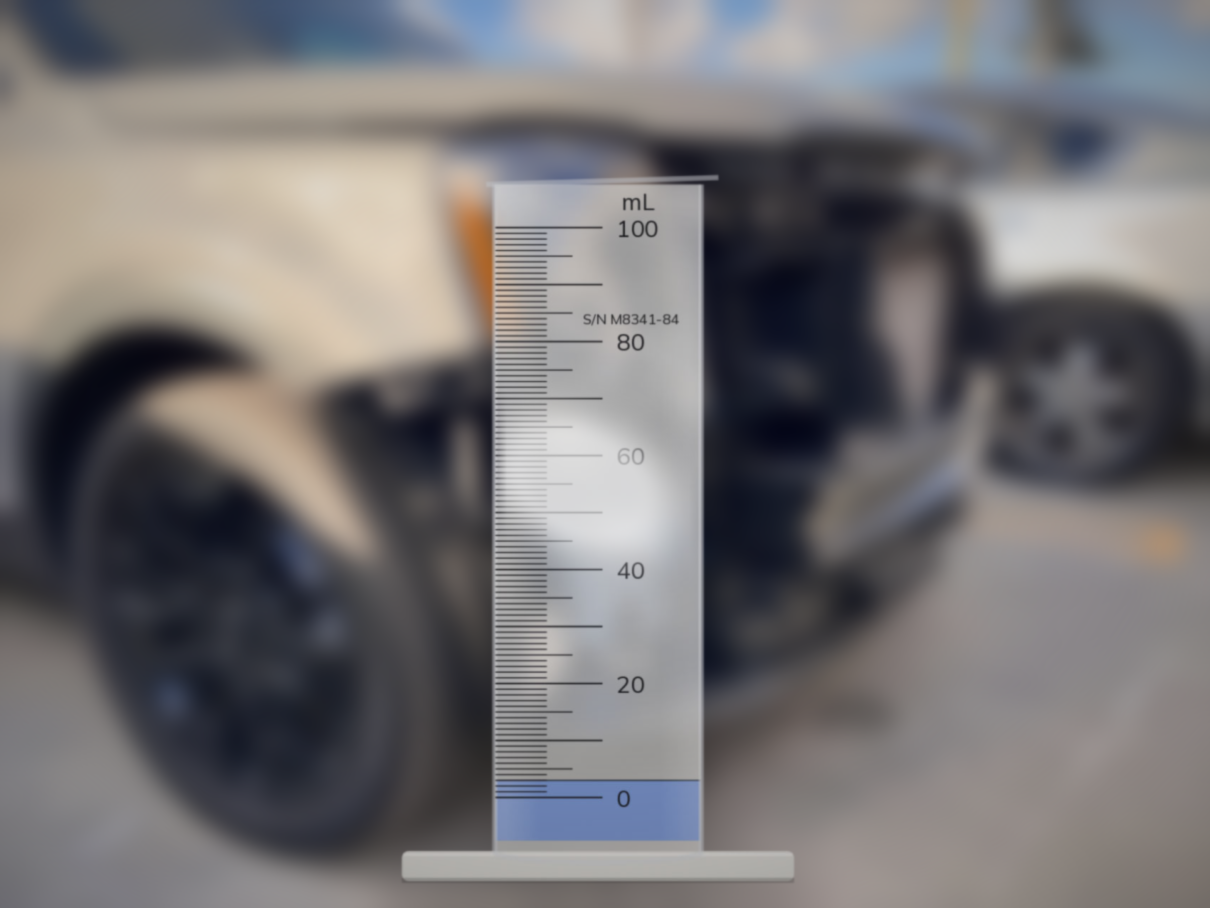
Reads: 3 mL
